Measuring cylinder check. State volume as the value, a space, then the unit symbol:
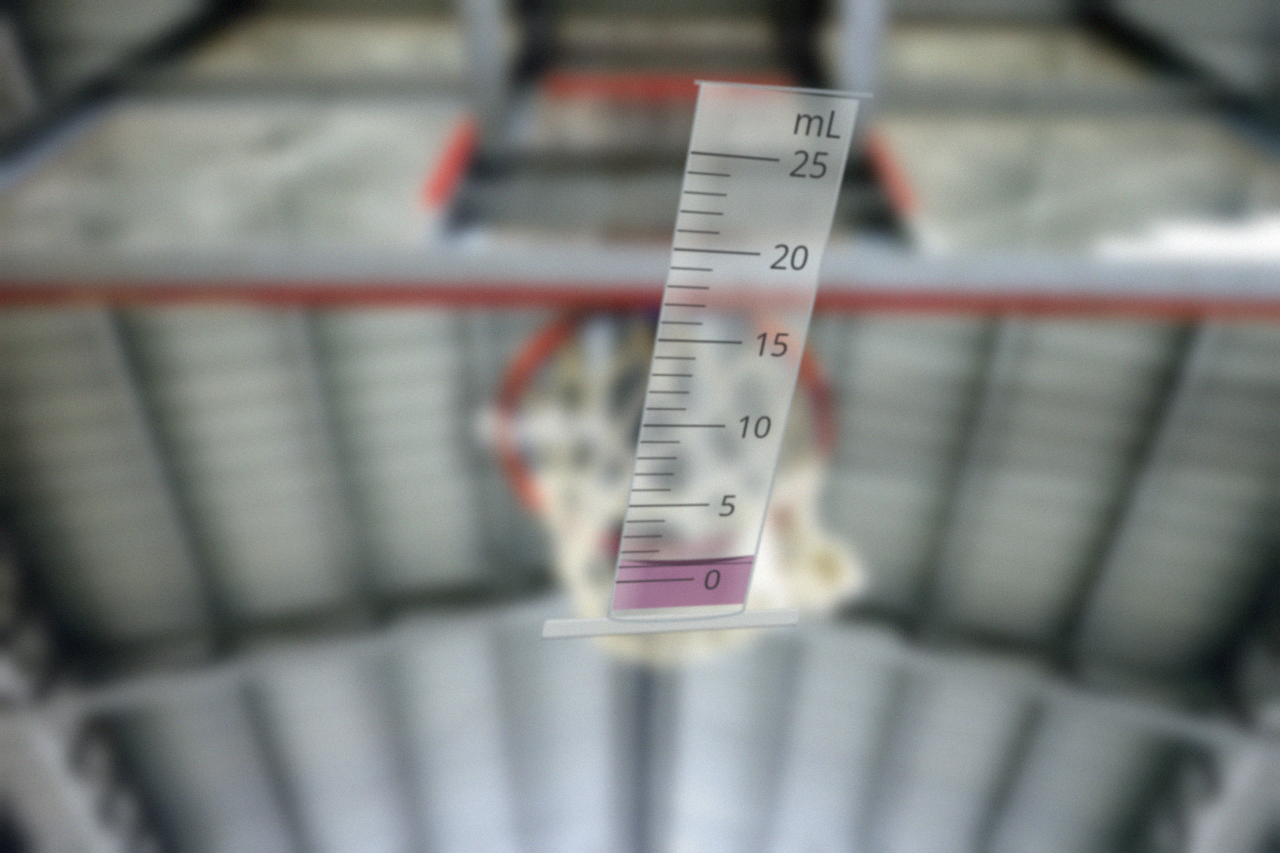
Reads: 1 mL
